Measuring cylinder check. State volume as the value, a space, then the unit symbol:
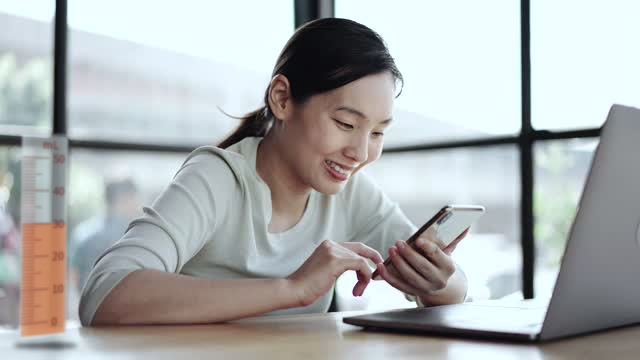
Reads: 30 mL
